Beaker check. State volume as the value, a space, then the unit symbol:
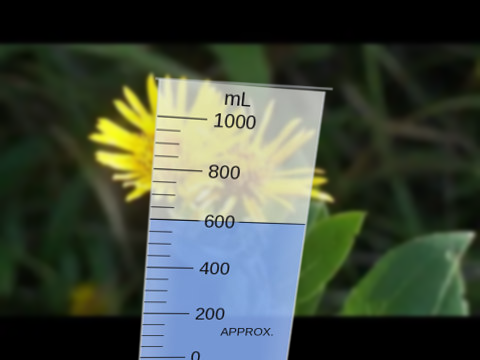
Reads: 600 mL
